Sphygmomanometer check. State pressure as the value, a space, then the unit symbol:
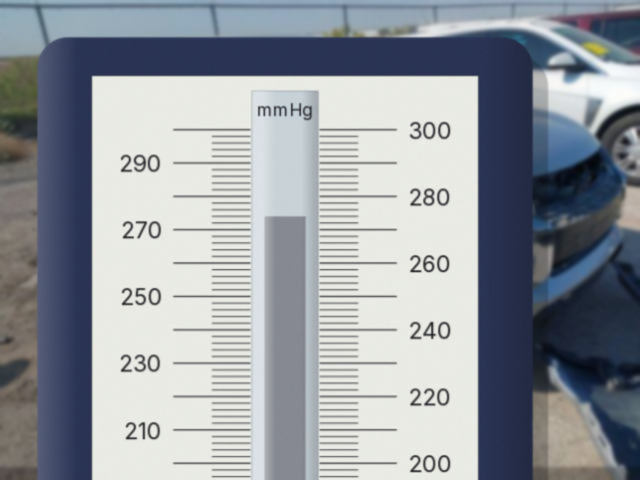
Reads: 274 mmHg
